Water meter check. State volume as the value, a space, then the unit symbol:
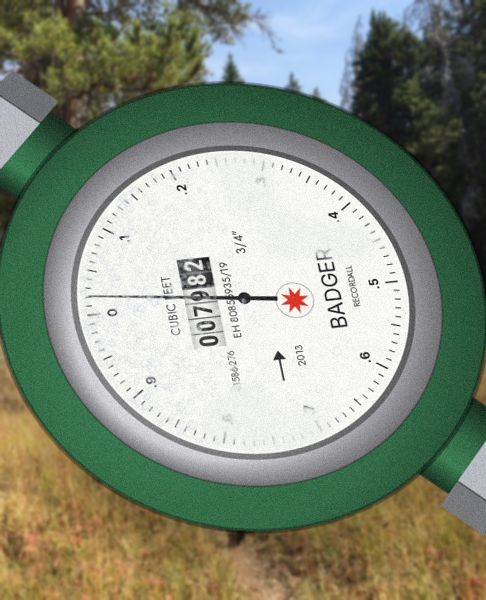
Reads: 7982.02 ft³
